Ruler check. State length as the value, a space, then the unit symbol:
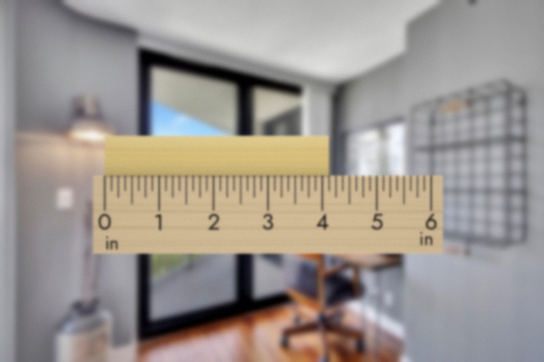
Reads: 4.125 in
